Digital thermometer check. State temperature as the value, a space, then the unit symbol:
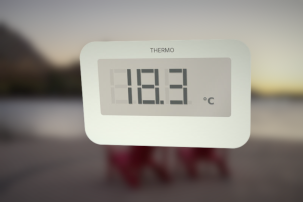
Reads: 18.3 °C
